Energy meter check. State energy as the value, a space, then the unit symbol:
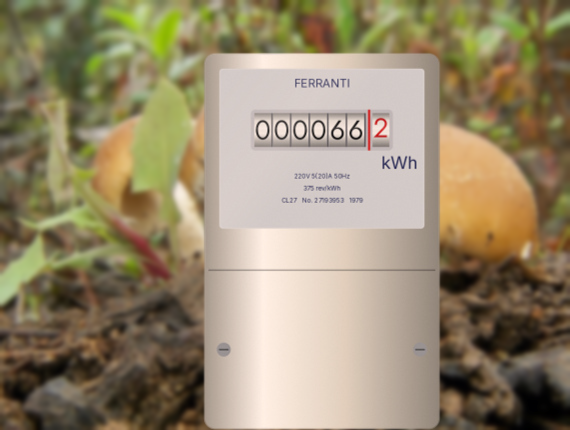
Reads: 66.2 kWh
